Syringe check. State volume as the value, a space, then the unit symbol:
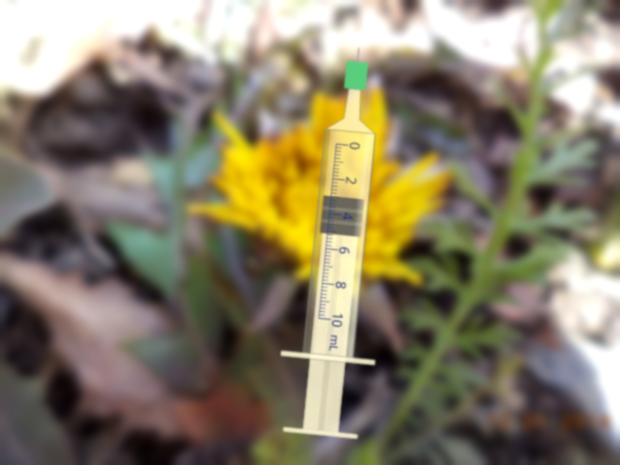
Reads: 3 mL
